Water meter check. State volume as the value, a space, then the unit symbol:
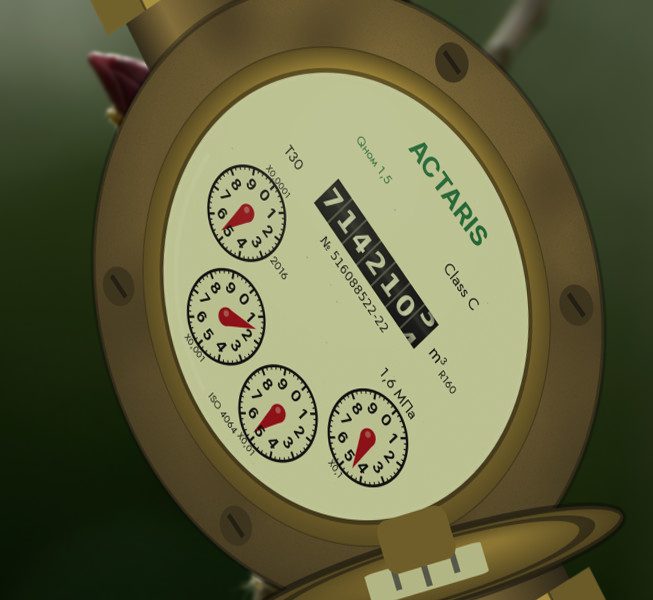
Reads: 7142103.4515 m³
